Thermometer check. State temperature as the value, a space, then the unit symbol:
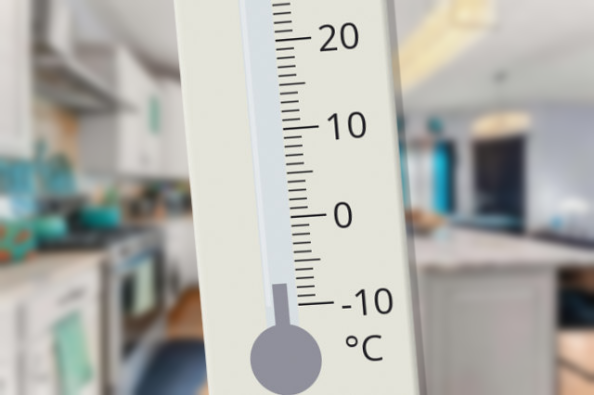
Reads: -7.5 °C
